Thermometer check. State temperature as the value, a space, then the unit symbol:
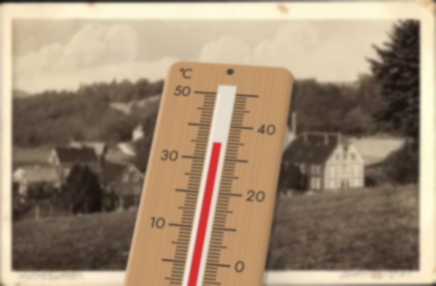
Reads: 35 °C
